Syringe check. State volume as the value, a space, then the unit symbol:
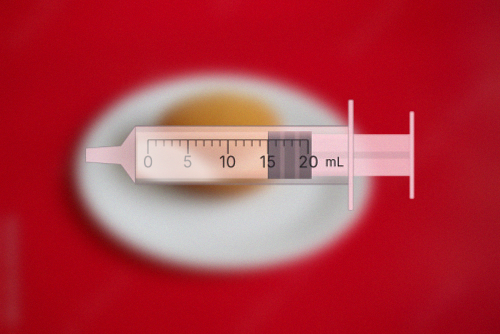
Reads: 15 mL
